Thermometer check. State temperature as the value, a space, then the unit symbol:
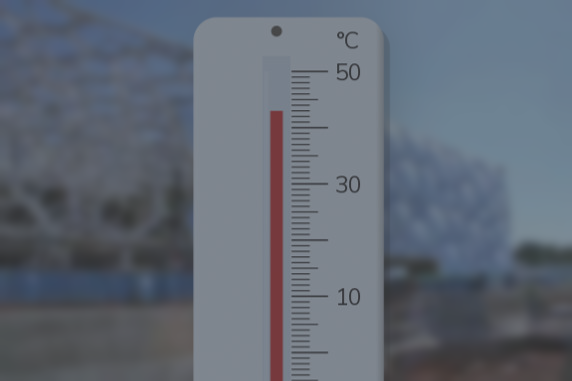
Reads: 43 °C
